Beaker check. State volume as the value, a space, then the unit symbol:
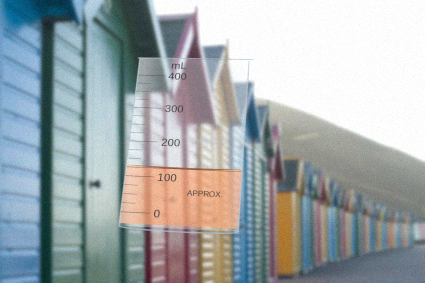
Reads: 125 mL
